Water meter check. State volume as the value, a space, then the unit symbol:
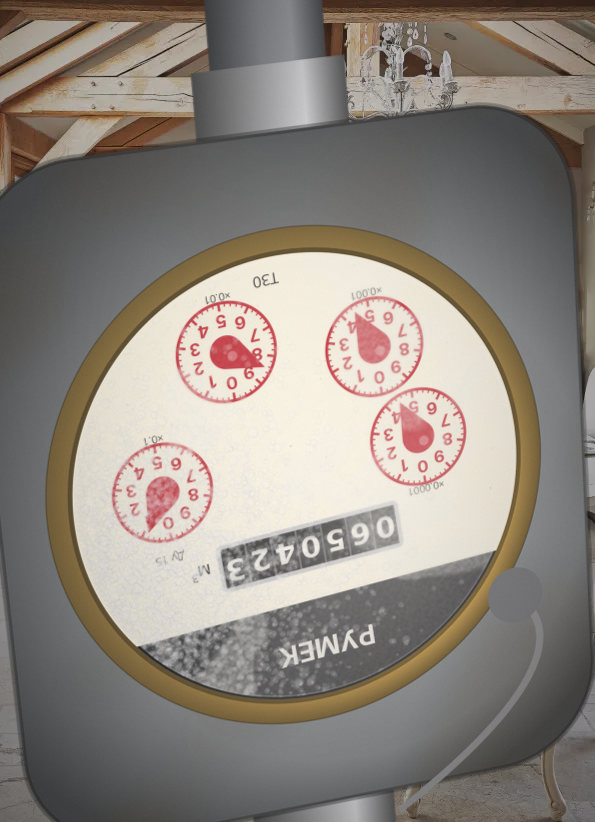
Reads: 650423.0844 m³
